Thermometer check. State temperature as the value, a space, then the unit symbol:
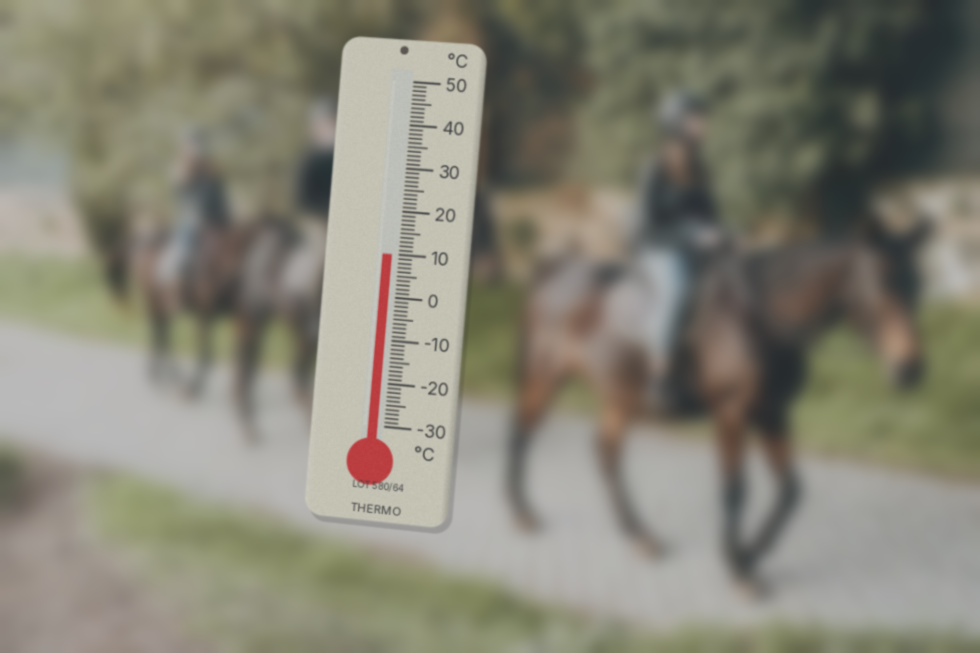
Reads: 10 °C
